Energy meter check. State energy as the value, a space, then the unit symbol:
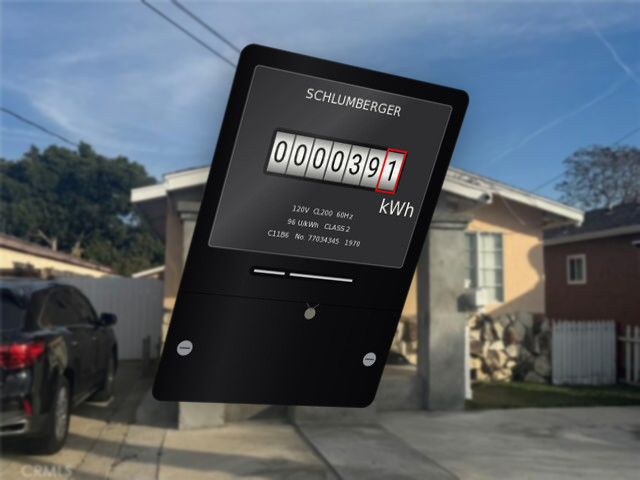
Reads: 39.1 kWh
